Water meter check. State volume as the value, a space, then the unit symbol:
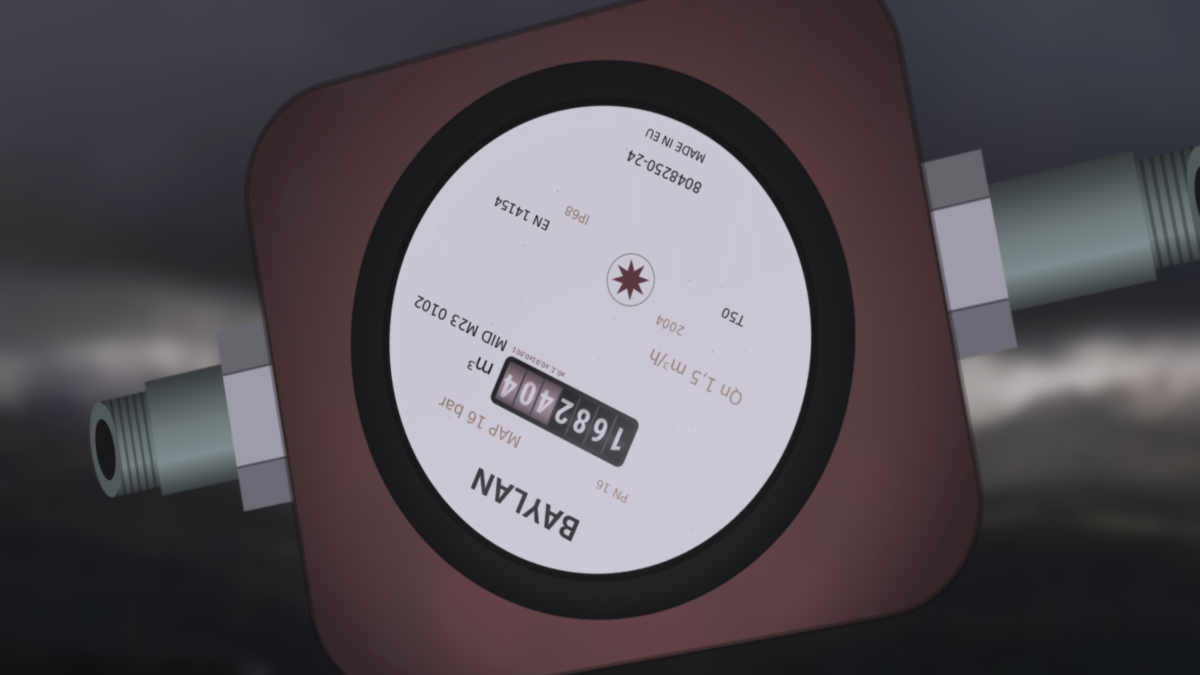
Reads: 1682.404 m³
